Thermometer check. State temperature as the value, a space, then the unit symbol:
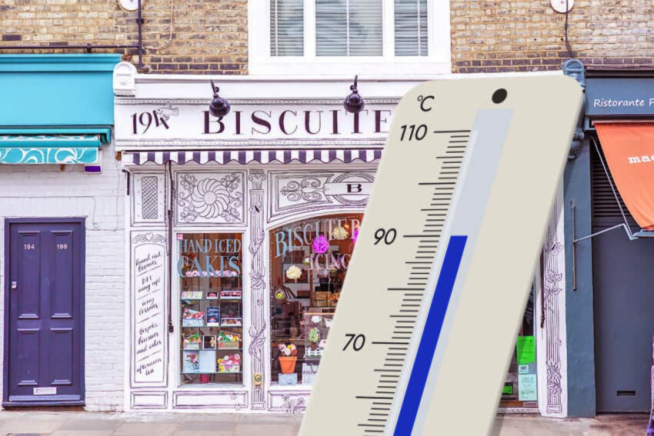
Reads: 90 °C
